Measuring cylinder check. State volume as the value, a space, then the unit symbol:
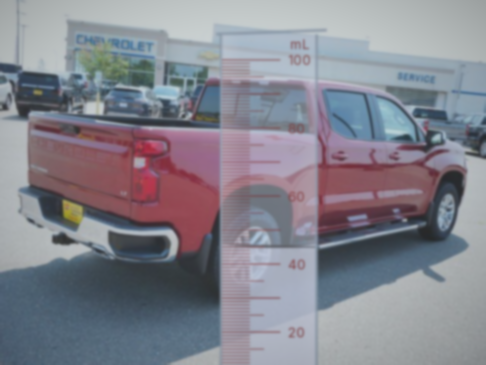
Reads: 45 mL
